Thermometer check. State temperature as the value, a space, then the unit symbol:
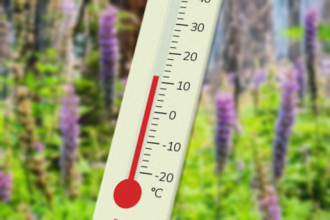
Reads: 12 °C
